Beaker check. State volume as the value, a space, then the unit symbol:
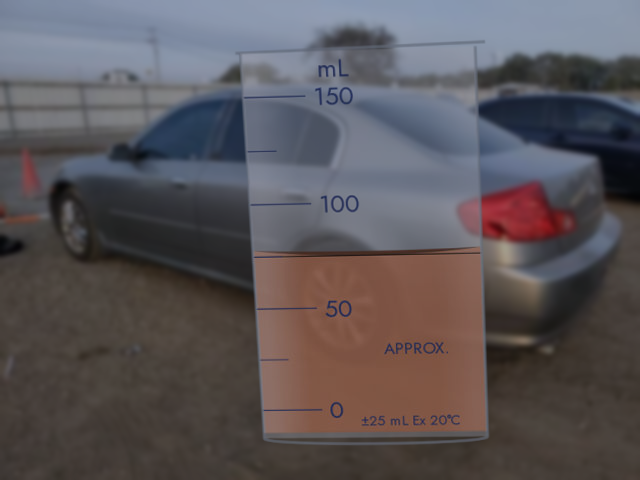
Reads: 75 mL
